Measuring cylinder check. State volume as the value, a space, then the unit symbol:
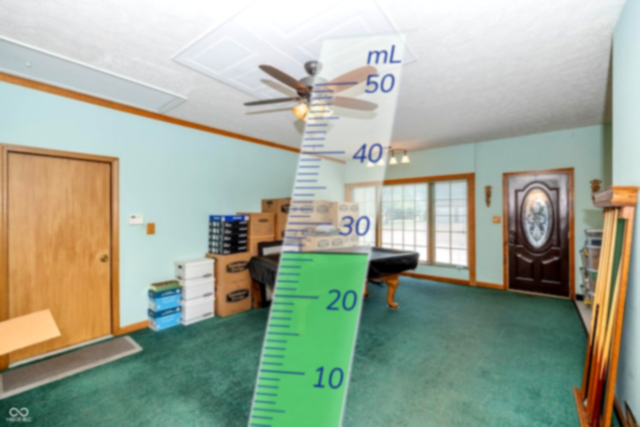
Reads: 26 mL
